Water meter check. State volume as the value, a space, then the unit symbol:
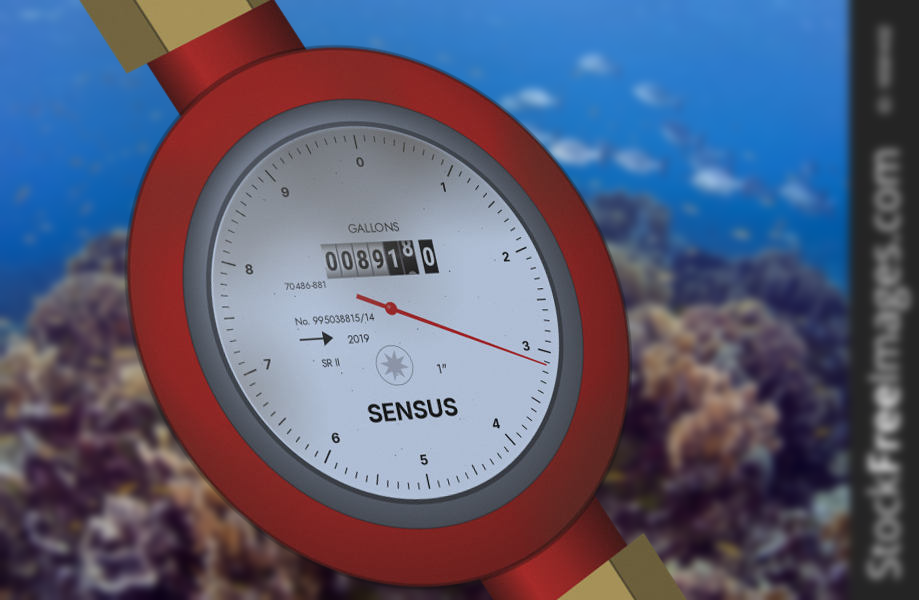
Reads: 89183.1 gal
